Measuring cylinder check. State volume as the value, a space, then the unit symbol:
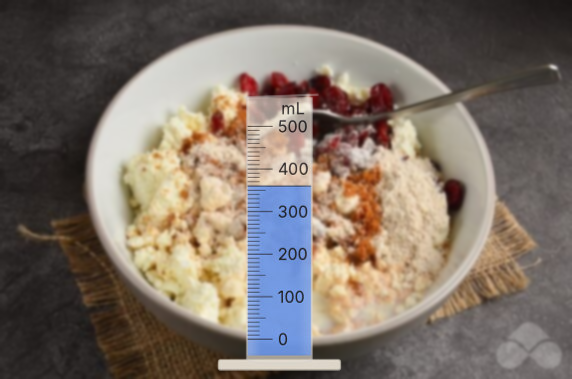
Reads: 360 mL
